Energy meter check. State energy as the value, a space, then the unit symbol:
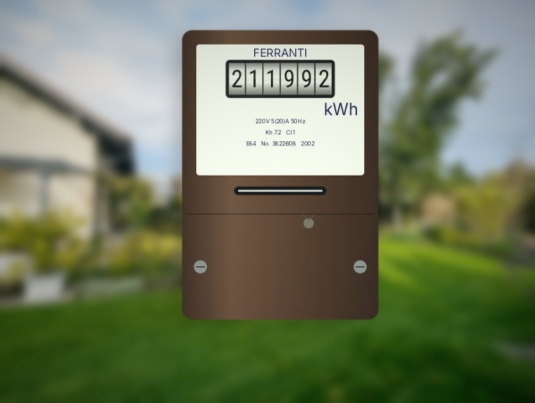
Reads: 211992 kWh
